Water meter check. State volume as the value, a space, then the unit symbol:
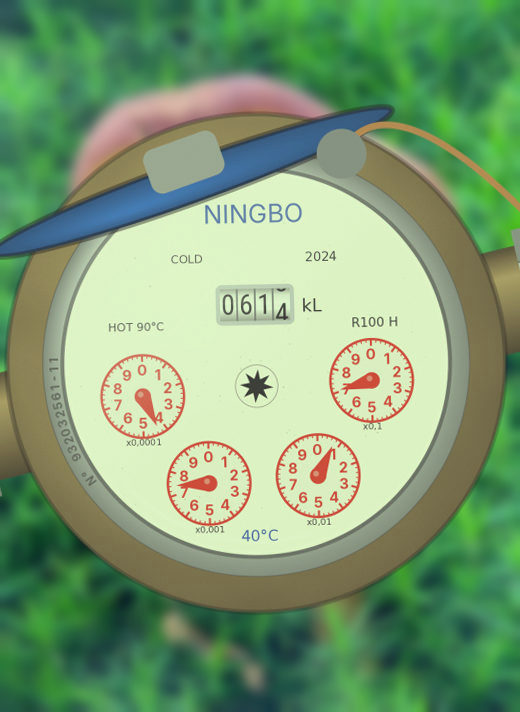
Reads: 613.7074 kL
